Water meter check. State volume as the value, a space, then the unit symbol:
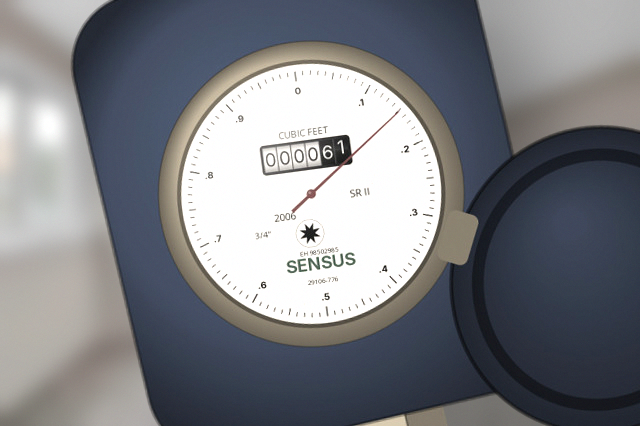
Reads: 61.15 ft³
